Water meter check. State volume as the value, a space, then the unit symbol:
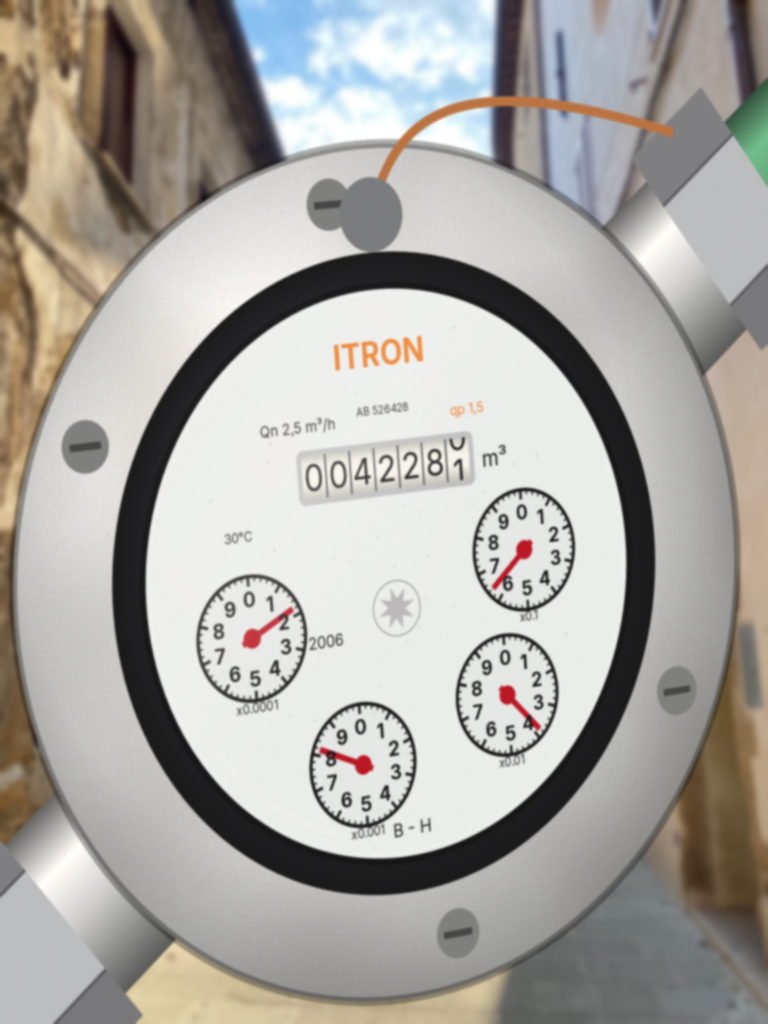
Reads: 42280.6381 m³
